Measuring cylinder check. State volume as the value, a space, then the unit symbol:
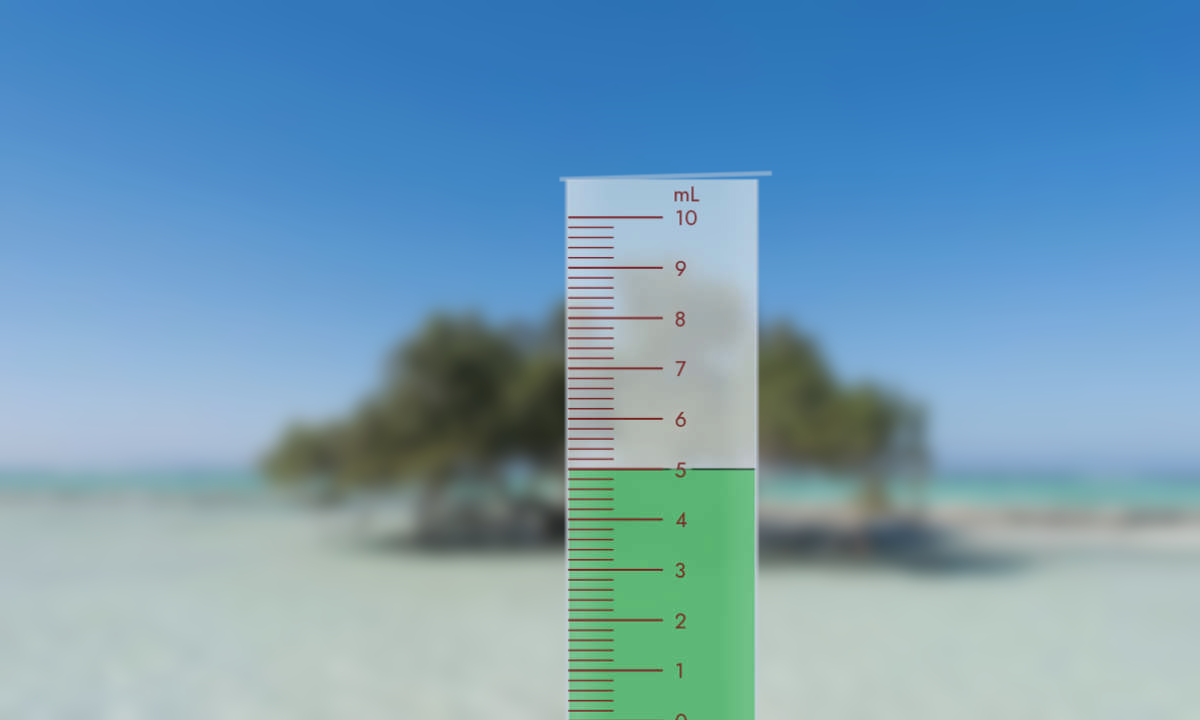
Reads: 5 mL
